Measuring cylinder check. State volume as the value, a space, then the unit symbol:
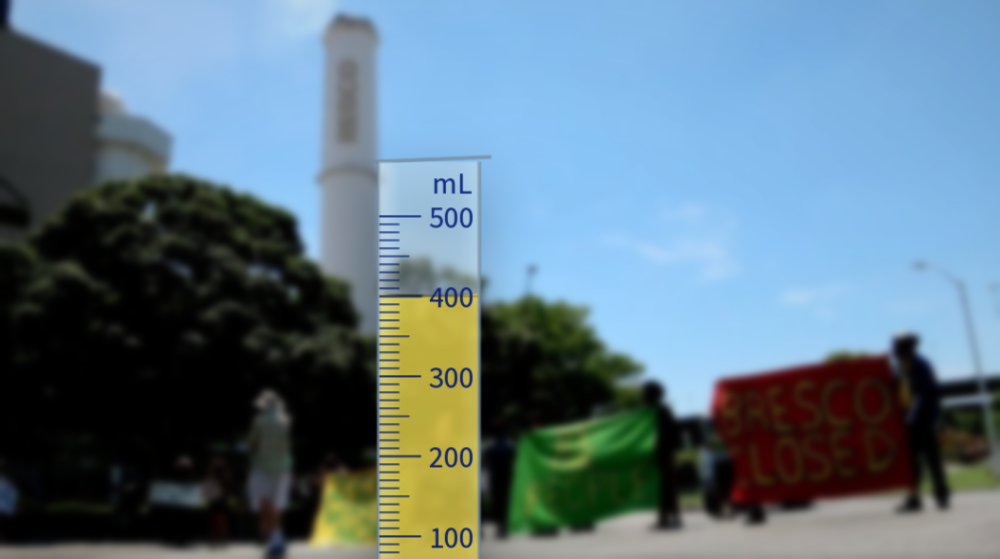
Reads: 400 mL
